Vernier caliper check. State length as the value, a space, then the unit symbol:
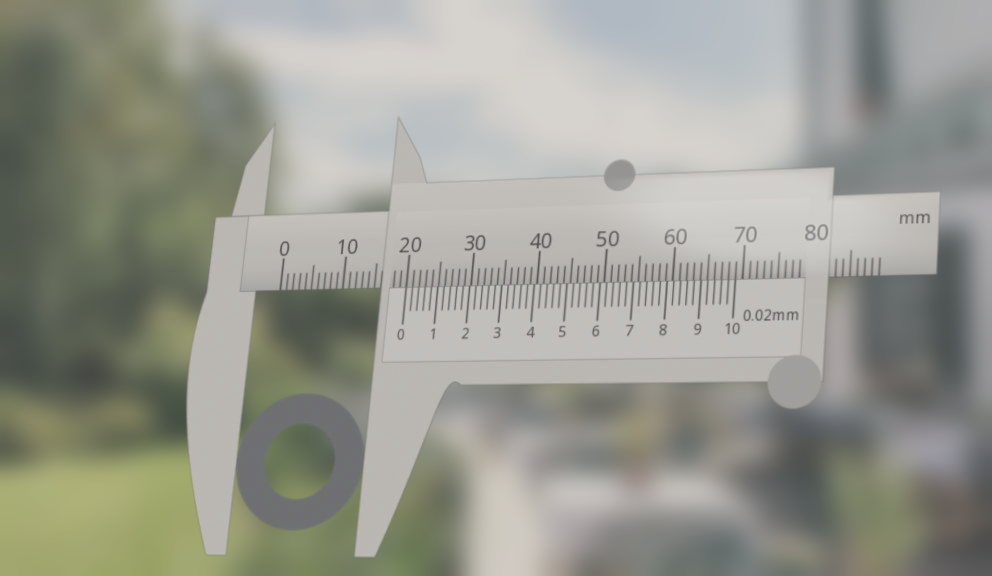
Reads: 20.0 mm
